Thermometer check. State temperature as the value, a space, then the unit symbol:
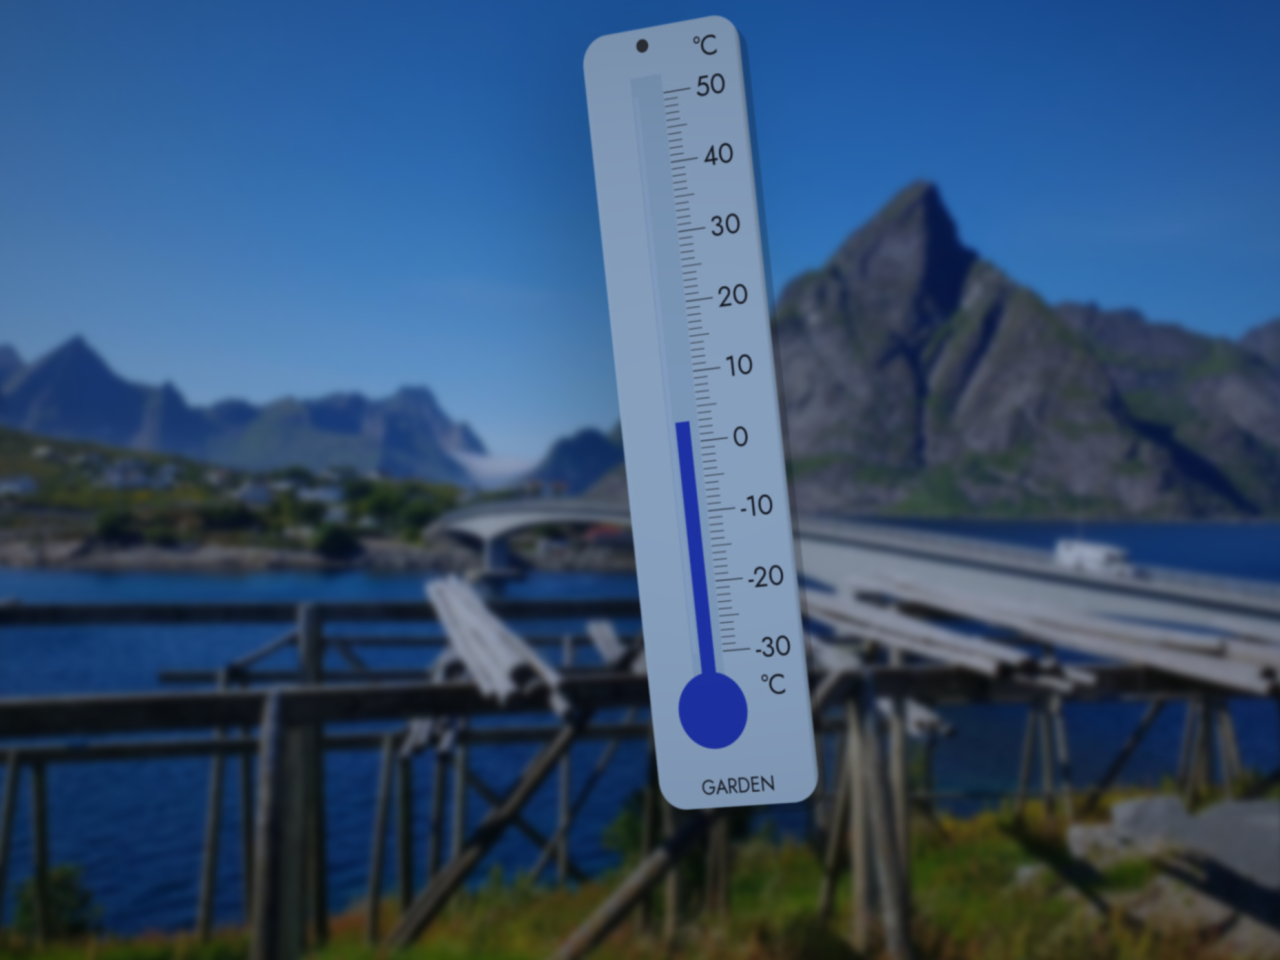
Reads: 3 °C
